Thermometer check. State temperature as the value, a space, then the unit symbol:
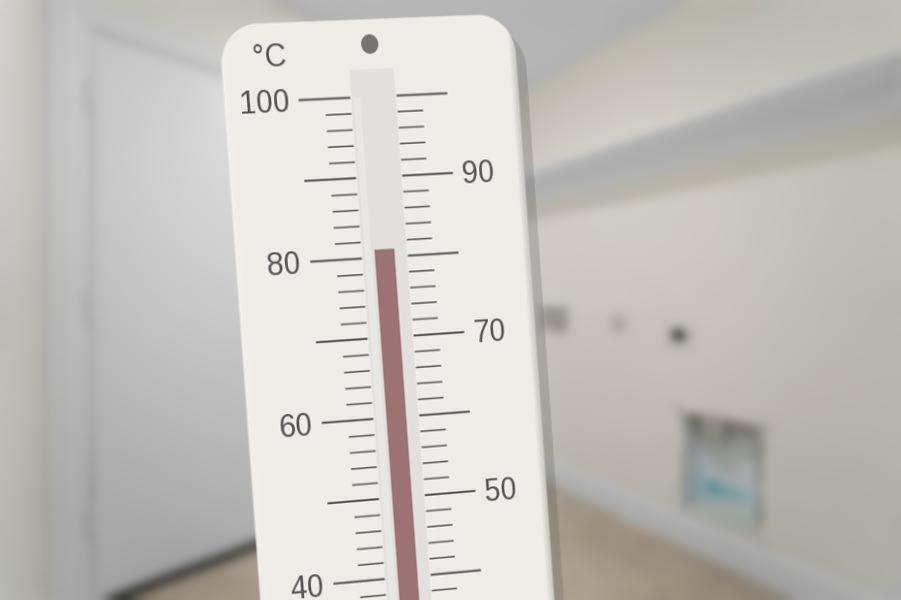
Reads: 81 °C
